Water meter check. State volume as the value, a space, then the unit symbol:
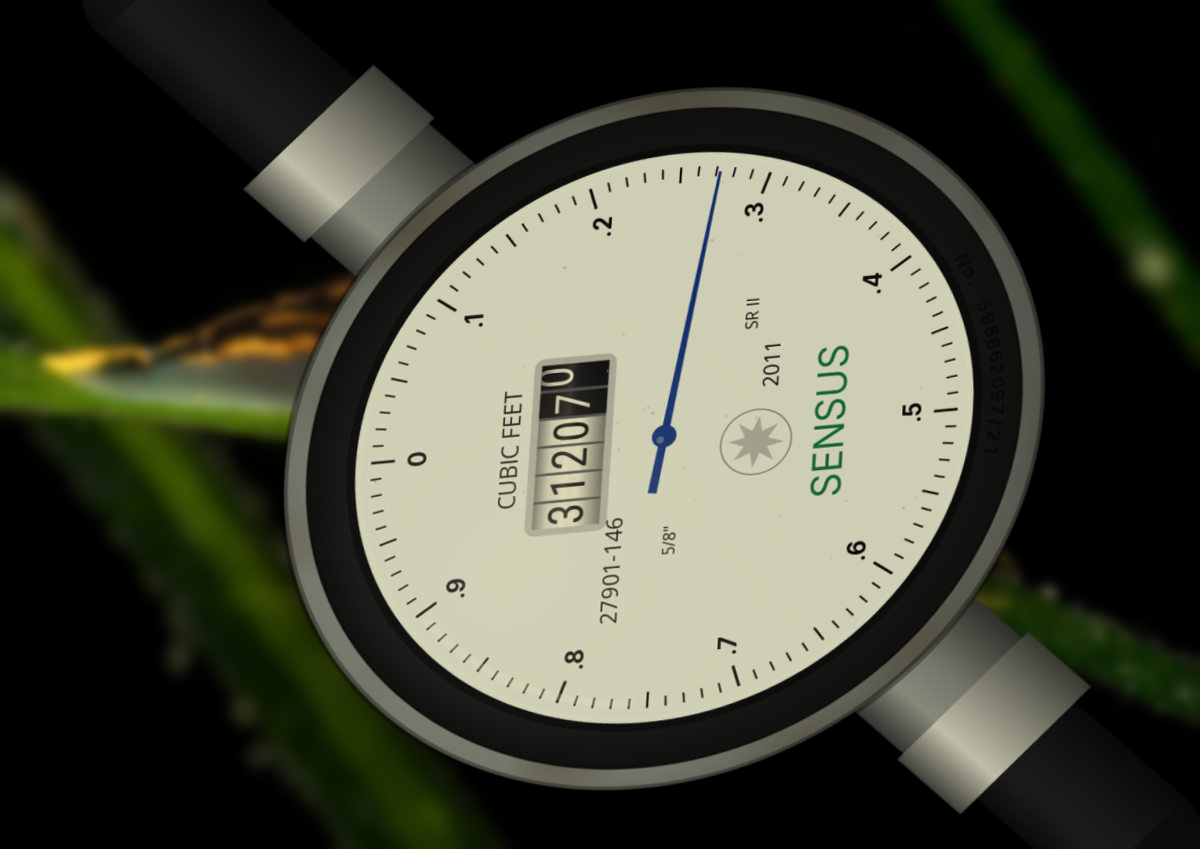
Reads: 312070.27 ft³
